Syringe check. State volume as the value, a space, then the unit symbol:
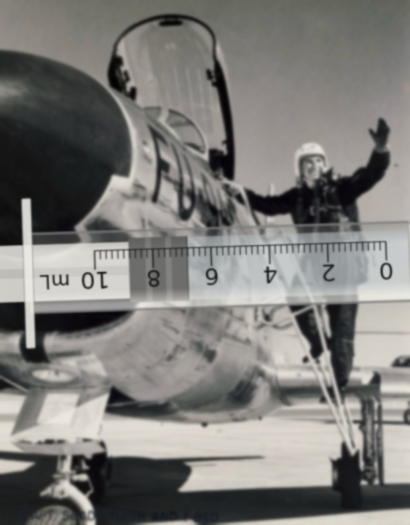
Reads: 6.8 mL
